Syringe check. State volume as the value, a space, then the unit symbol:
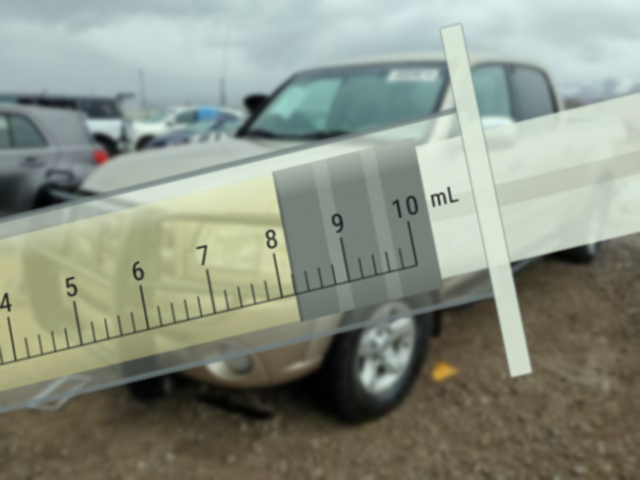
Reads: 8.2 mL
